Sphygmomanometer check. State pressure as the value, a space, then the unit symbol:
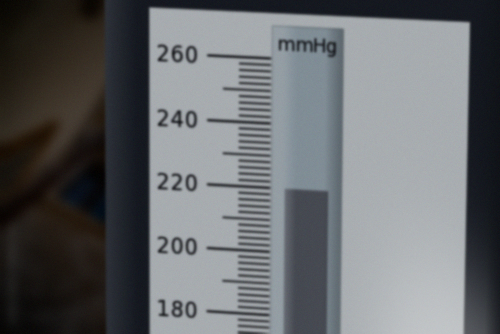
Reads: 220 mmHg
